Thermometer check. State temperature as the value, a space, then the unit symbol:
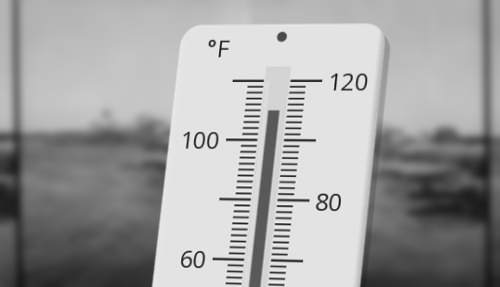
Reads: 110 °F
